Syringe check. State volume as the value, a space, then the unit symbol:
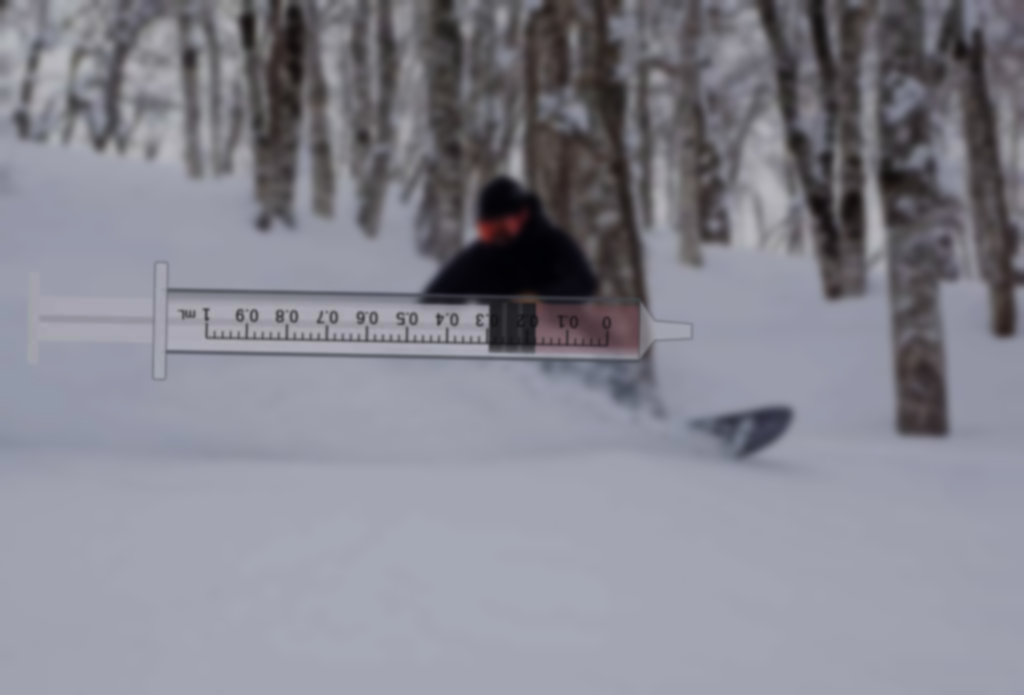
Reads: 0.18 mL
